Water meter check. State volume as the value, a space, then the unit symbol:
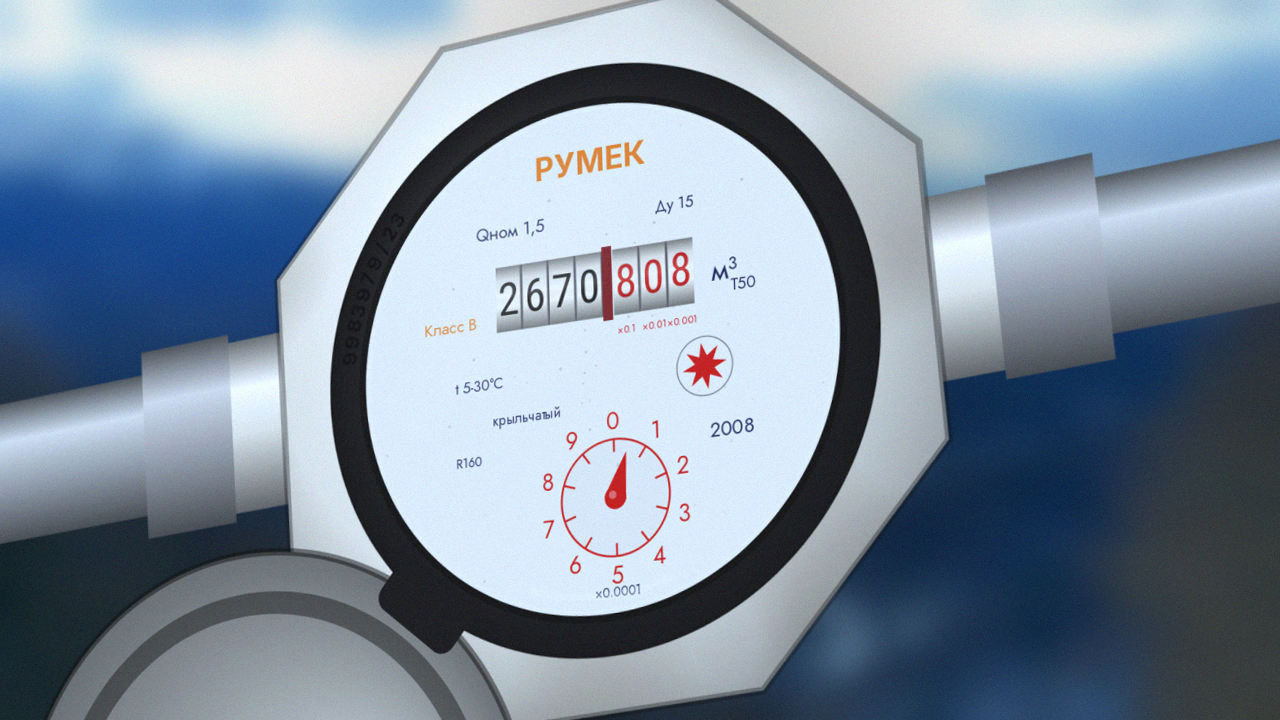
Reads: 2670.8080 m³
